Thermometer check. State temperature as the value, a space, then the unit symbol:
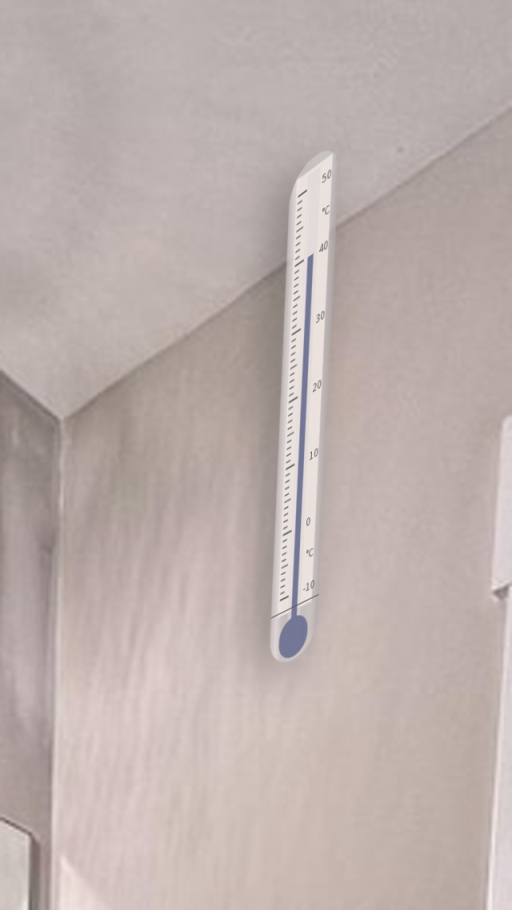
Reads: 40 °C
